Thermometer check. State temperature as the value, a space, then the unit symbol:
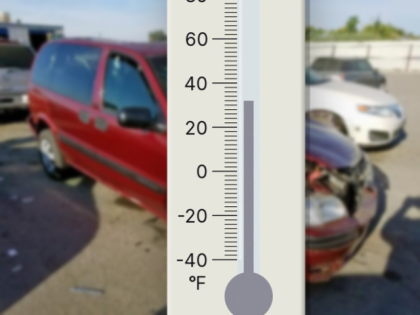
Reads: 32 °F
